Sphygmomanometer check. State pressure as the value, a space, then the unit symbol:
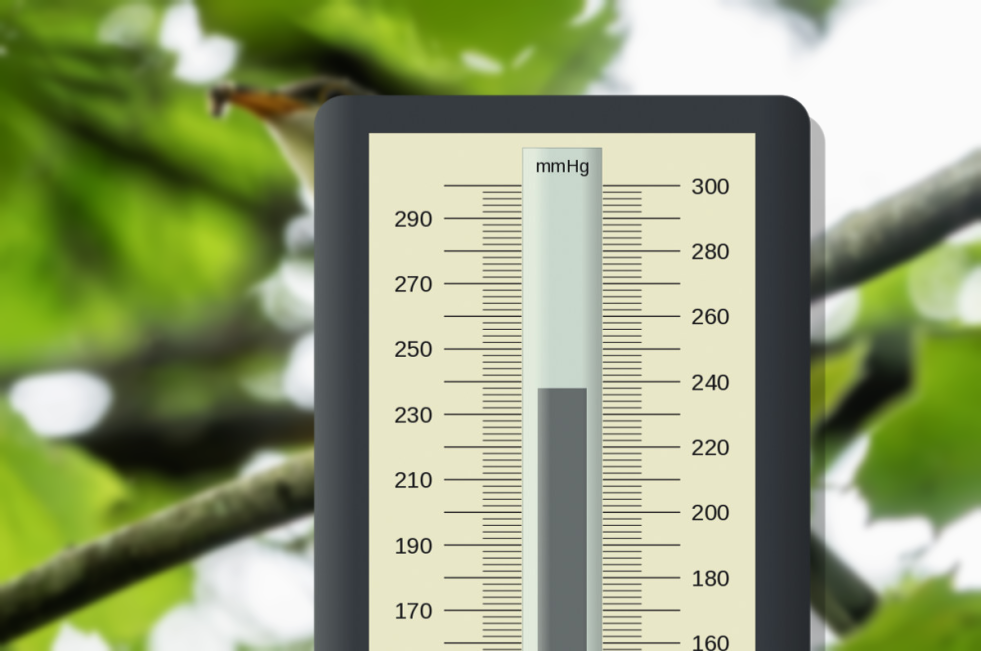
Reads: 238 mmHg
